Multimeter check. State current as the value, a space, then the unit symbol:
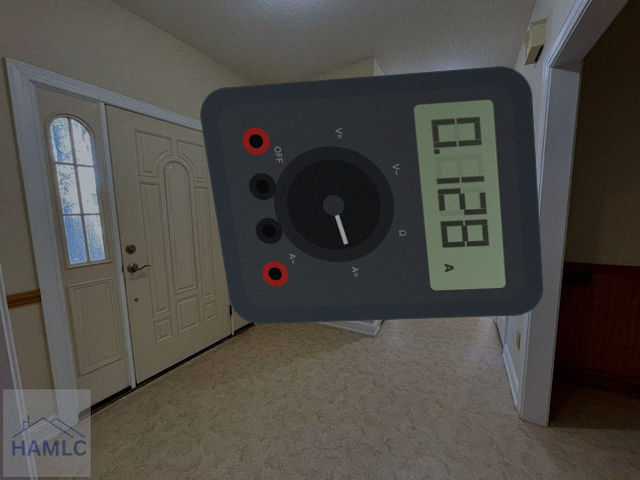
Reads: 0.128 A
